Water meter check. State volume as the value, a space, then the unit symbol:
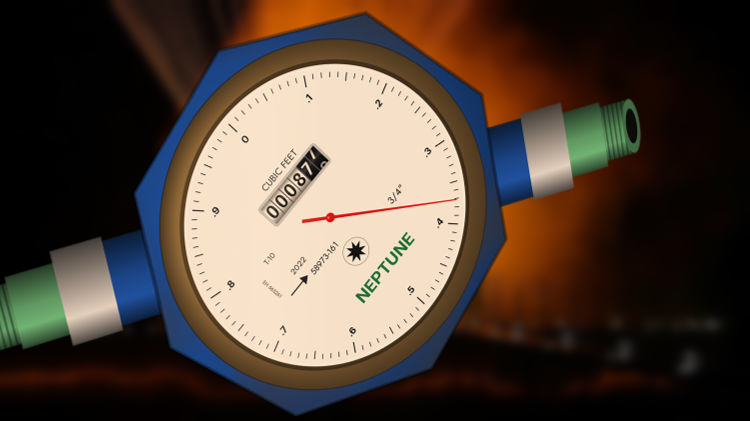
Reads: 877.37 ft³
